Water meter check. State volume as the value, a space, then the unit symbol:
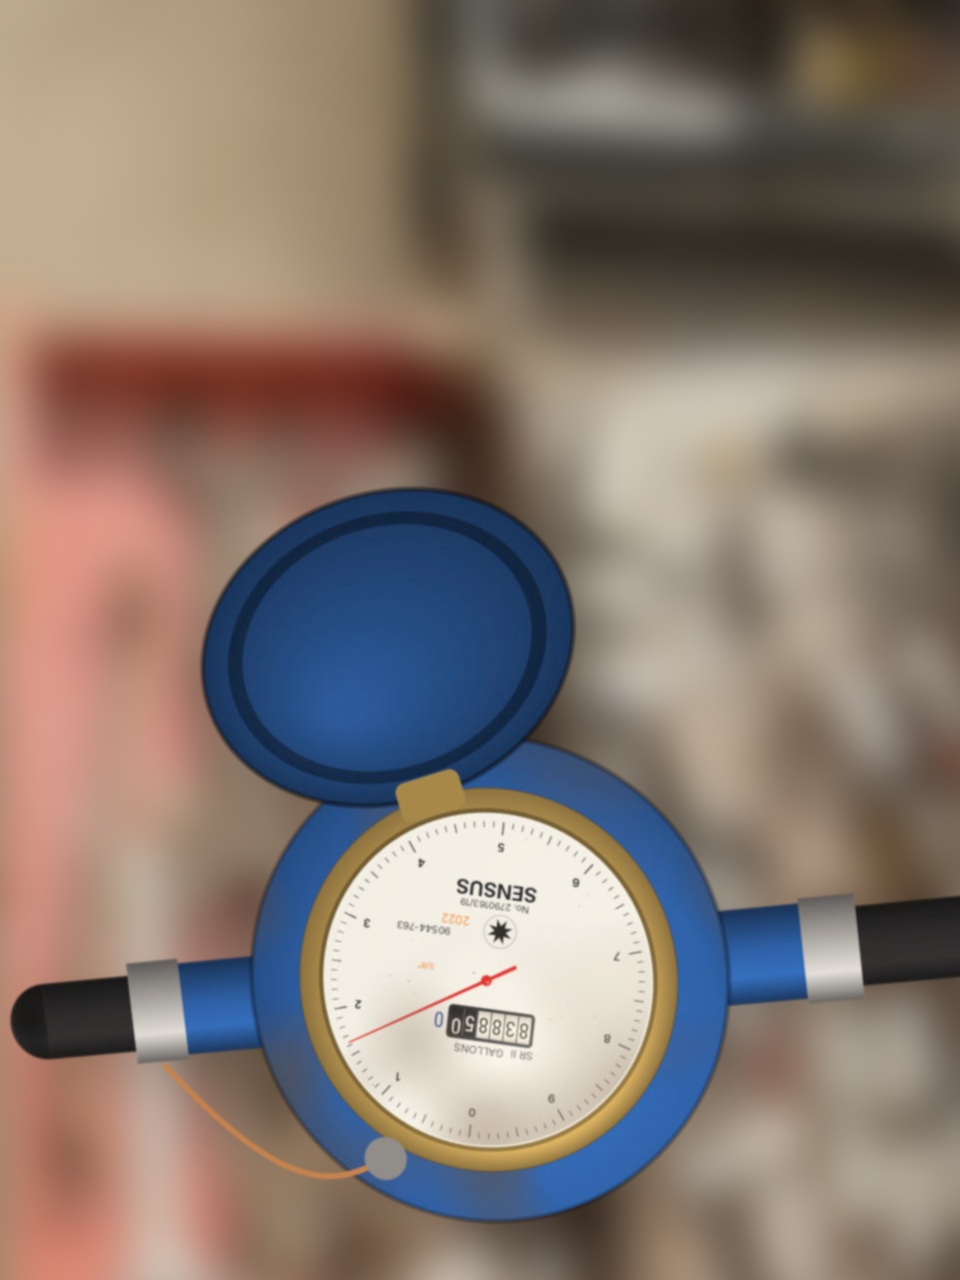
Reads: 8388501.6 gal
